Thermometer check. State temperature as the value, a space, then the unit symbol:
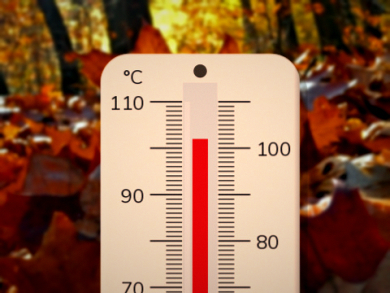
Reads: 102 °C
